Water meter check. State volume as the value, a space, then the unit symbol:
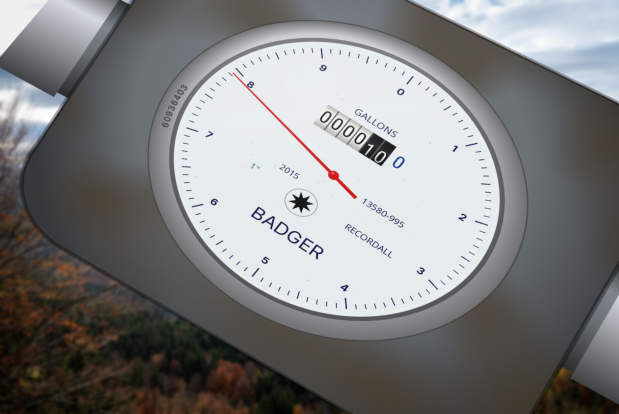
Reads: 97.9 gal
